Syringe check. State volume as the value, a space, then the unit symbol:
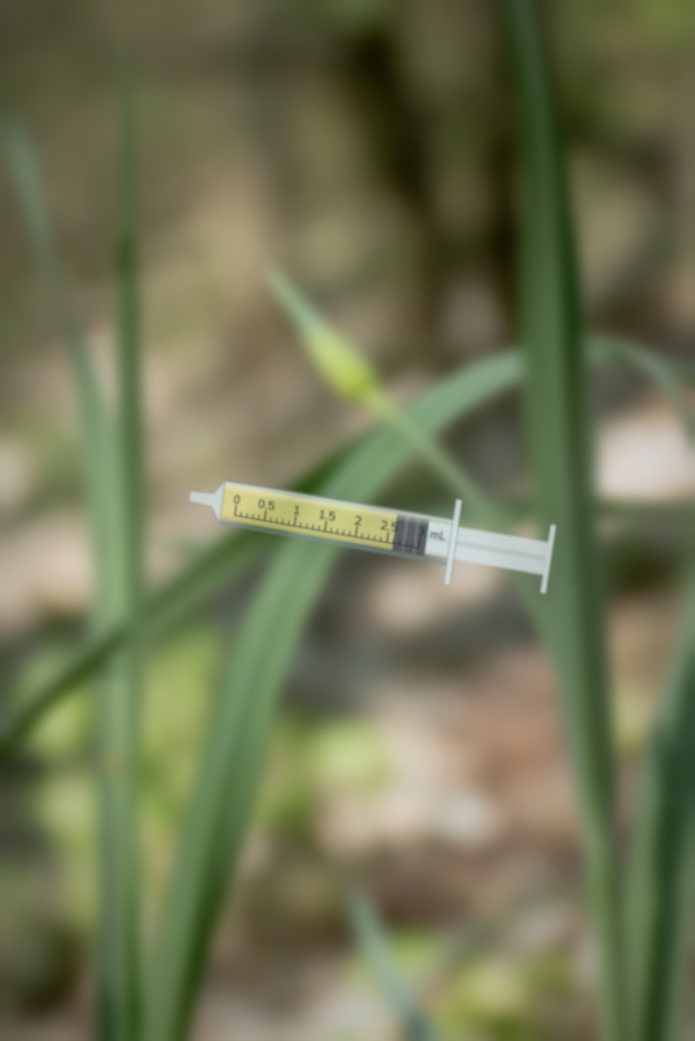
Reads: 2.6 mL
